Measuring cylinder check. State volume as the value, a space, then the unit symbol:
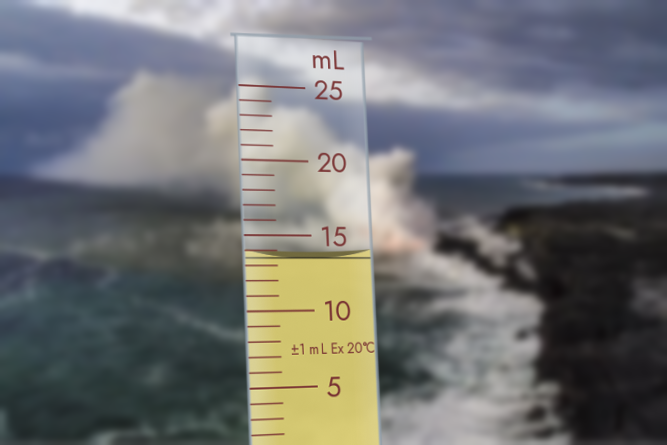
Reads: 13.5 mL
